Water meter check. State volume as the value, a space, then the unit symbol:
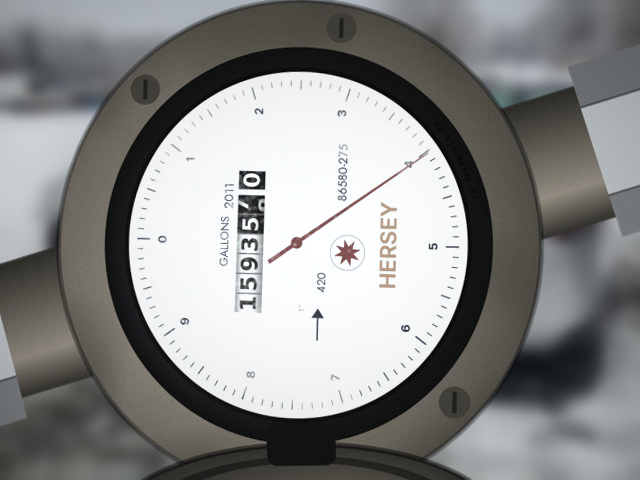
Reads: 1593574.0 gal
